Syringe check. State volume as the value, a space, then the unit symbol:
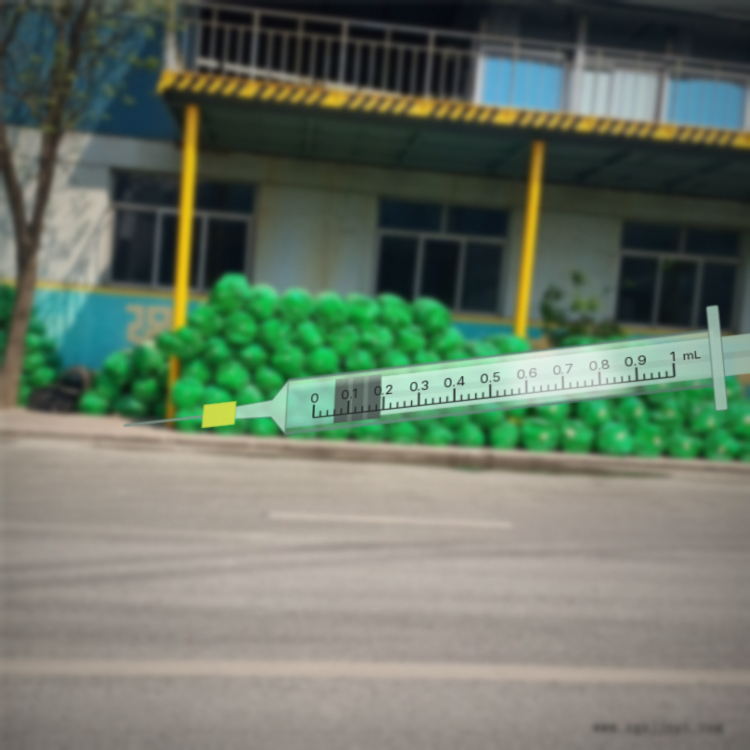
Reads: 0.06 mL
